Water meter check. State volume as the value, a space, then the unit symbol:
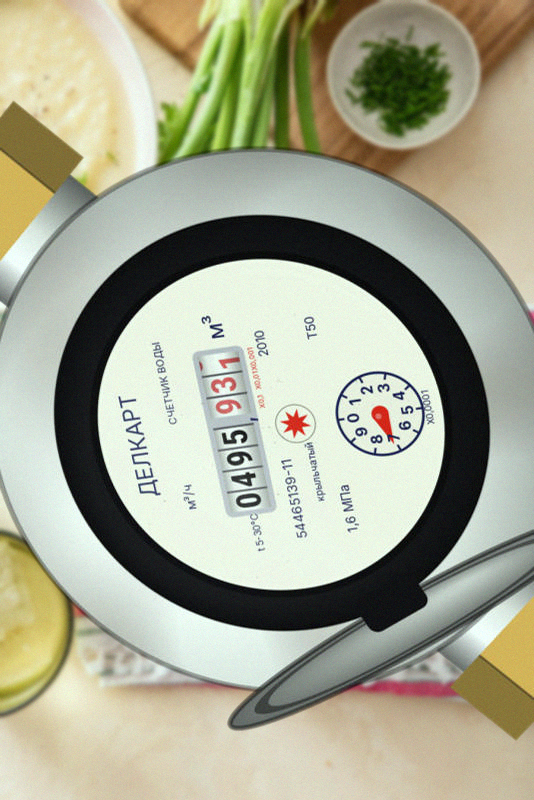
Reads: 495.9307 m³
